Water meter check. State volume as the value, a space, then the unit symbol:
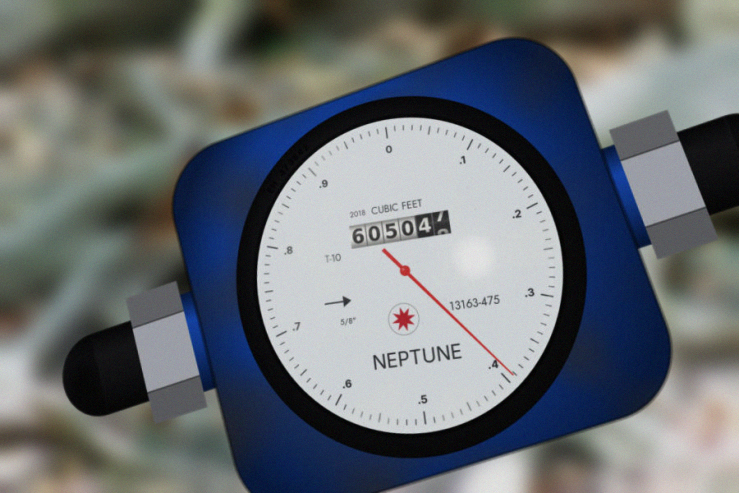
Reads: 605047.39 ft³
